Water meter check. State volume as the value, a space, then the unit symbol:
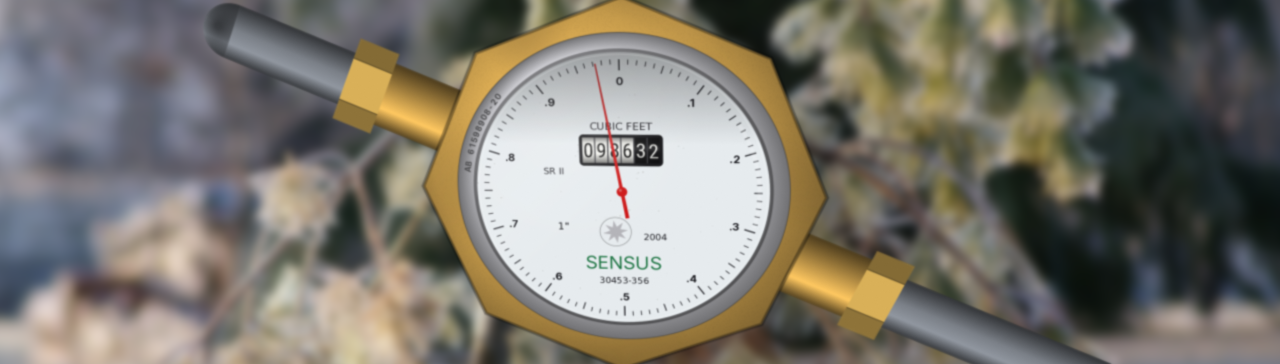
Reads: 98631.97 ft³
